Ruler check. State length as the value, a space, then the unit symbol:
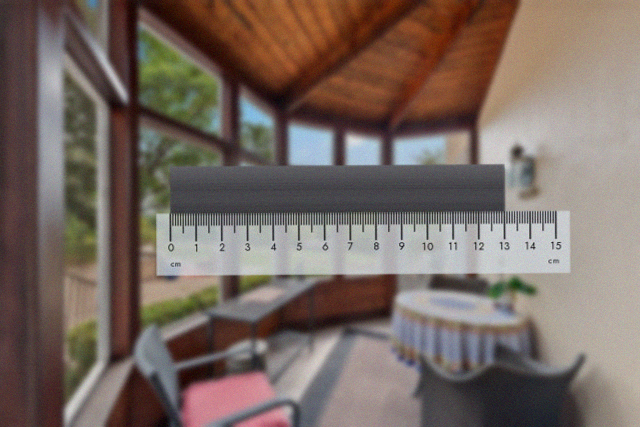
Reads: 13 cm
